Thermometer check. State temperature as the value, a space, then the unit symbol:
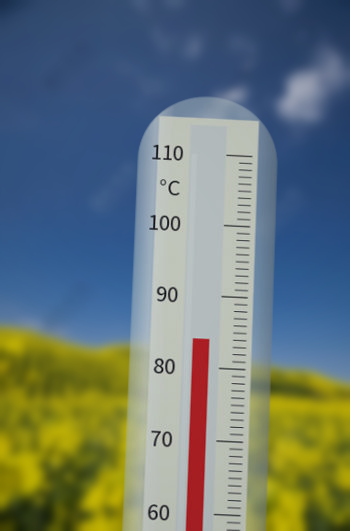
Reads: 84 °C
